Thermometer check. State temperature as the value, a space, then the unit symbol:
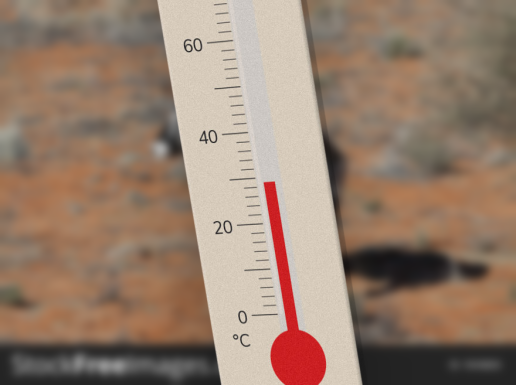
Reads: 29 °C
